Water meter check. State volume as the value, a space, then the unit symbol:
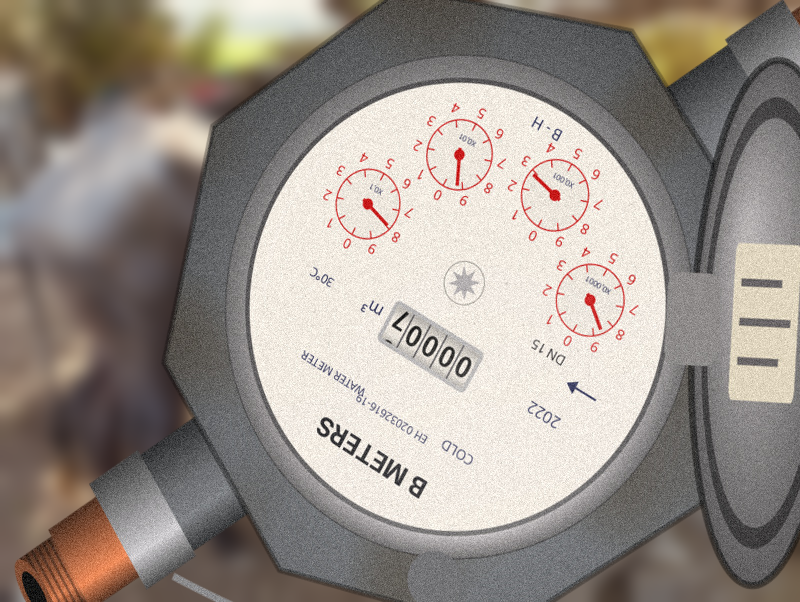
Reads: 6.7928 m³
